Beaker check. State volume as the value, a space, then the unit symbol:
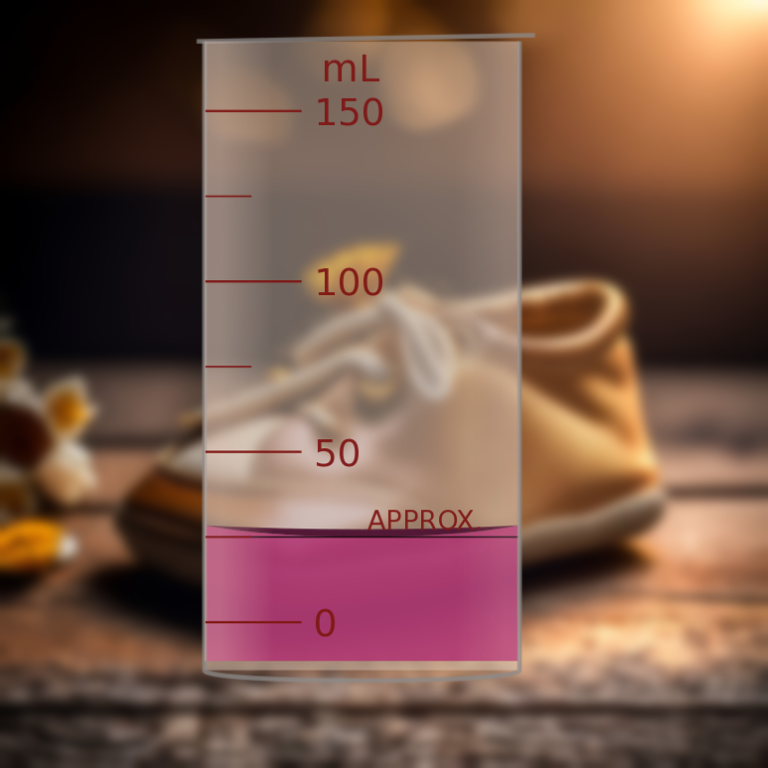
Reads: 25 mL
